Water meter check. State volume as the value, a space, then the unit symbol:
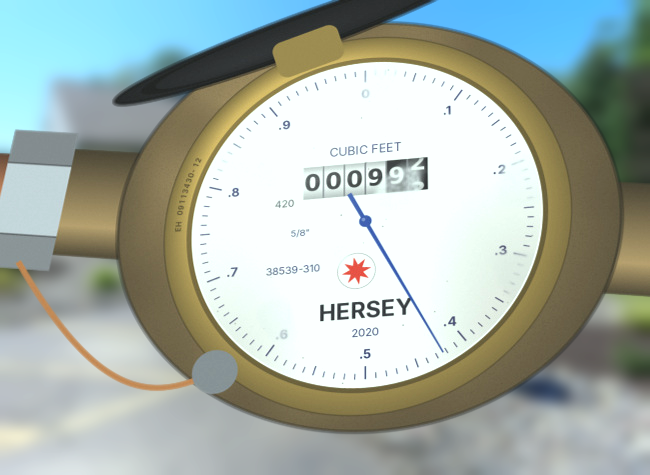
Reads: 992.42 ft³
